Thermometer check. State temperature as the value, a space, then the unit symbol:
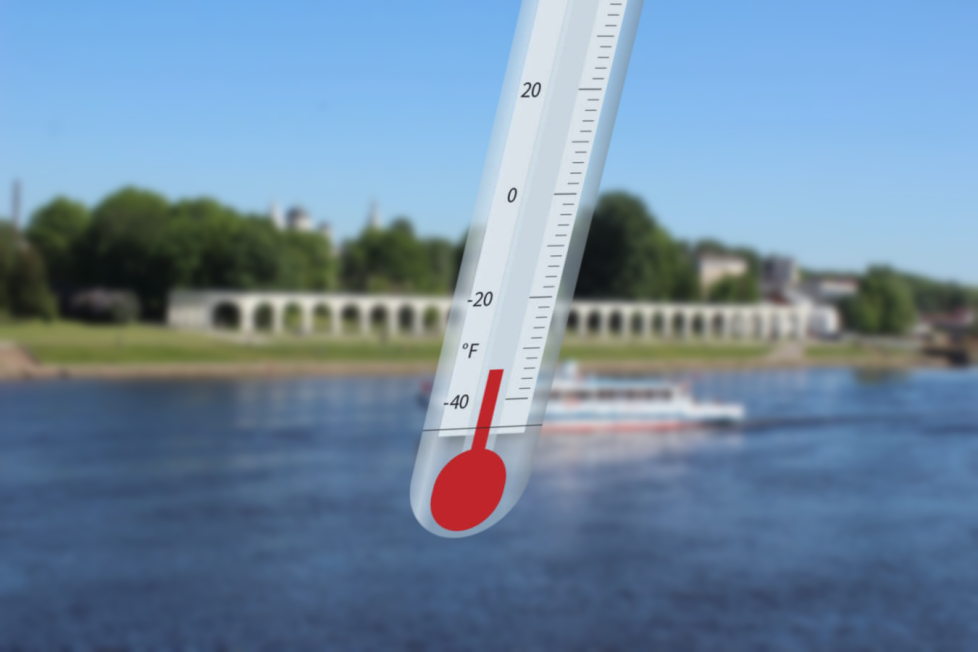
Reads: -34 °F
